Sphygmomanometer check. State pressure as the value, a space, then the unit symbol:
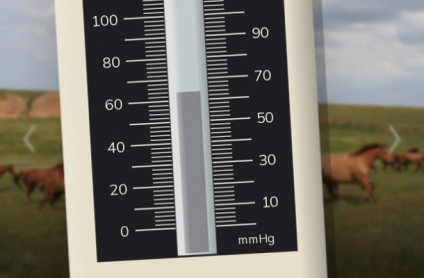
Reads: 64 mmHg
